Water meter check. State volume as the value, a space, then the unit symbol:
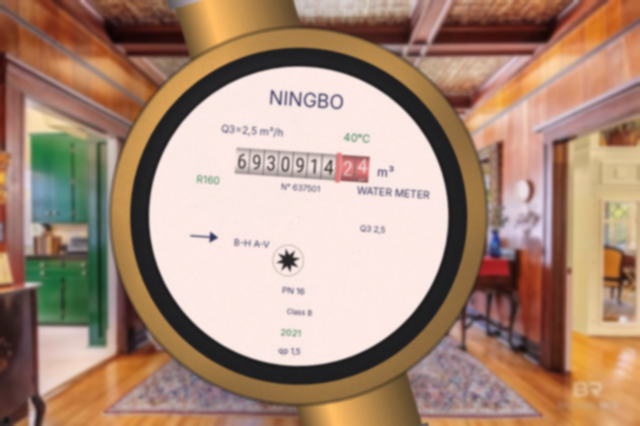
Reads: 6930914.24 m³
